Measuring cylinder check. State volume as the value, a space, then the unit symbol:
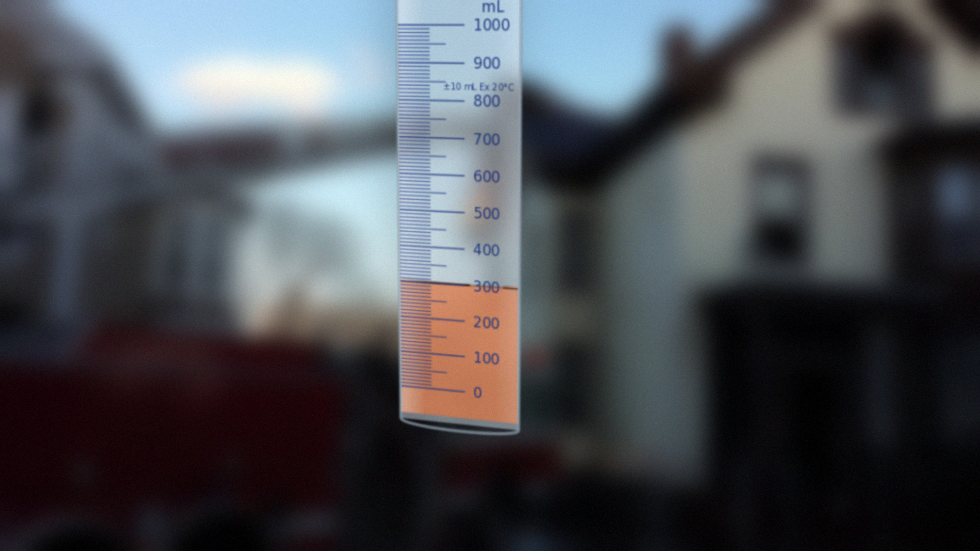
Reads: 300 mL
